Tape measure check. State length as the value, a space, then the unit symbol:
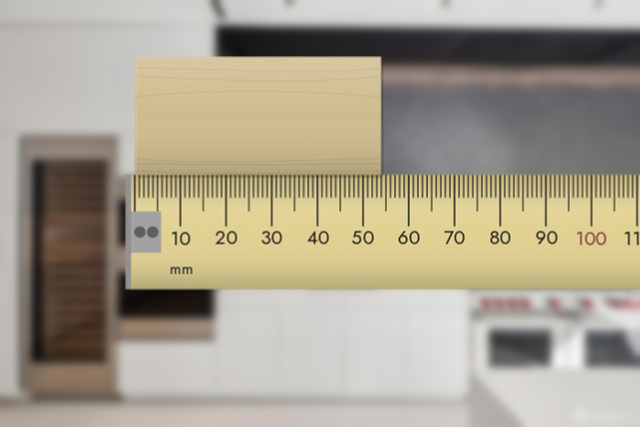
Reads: 54 mm
